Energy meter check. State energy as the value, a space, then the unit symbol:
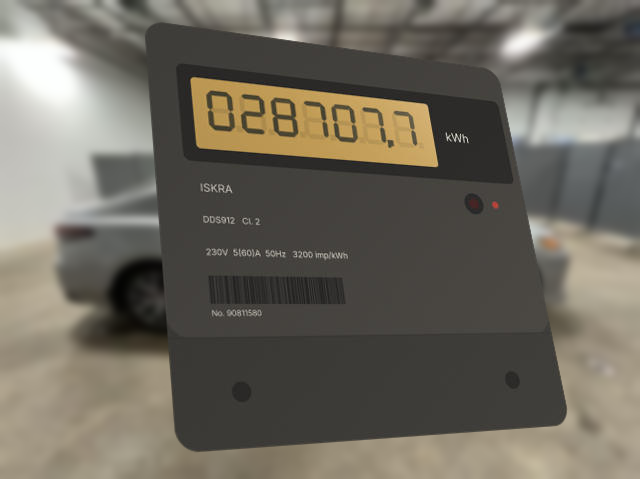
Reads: 28707.7 kWh
